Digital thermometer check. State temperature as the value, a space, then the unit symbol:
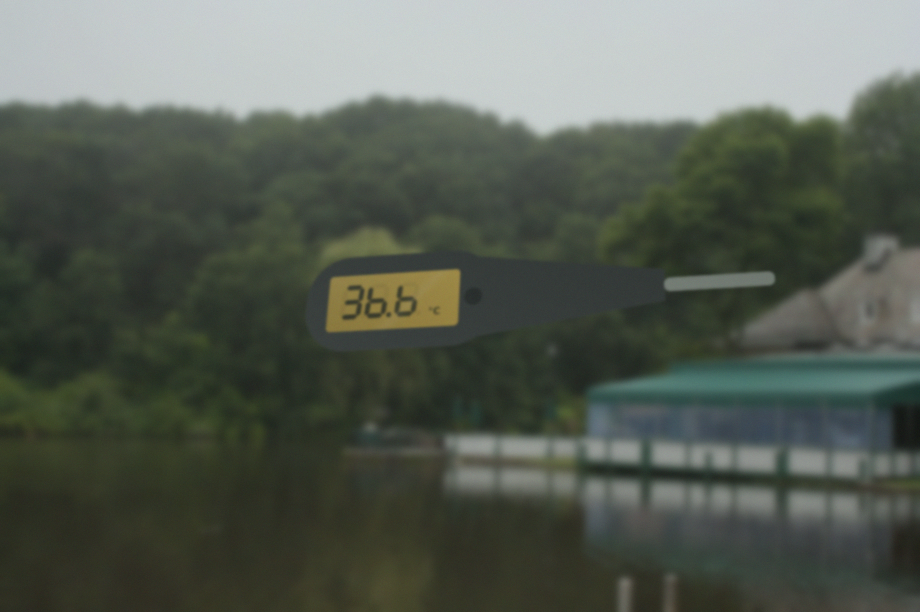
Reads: 36.6 °C
